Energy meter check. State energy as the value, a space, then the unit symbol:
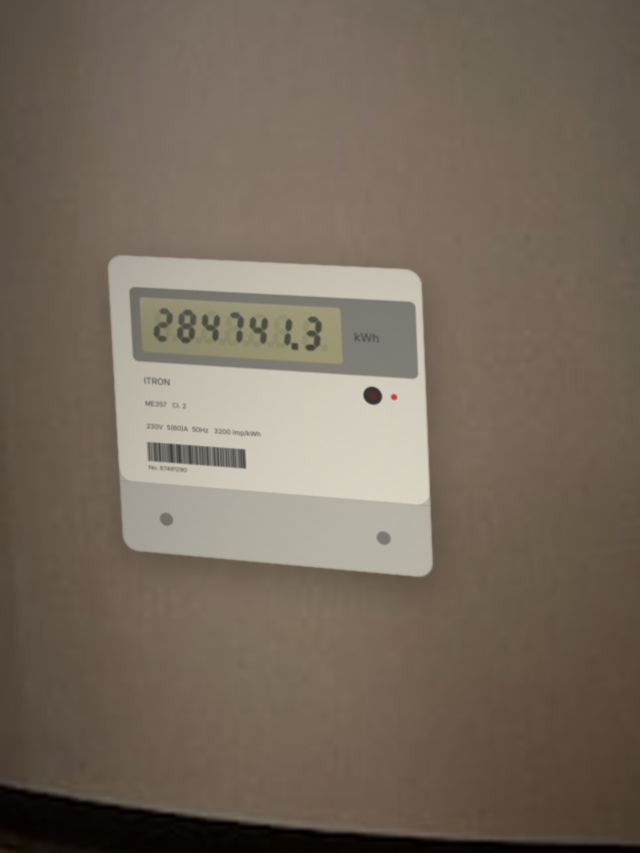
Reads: 284741.3 kWh
